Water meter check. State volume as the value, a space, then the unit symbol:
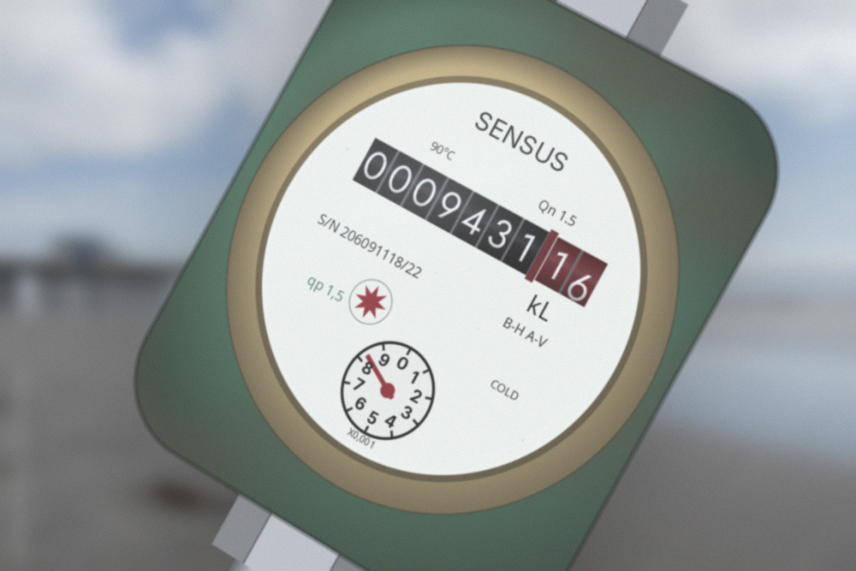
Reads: 9431.158 kL
